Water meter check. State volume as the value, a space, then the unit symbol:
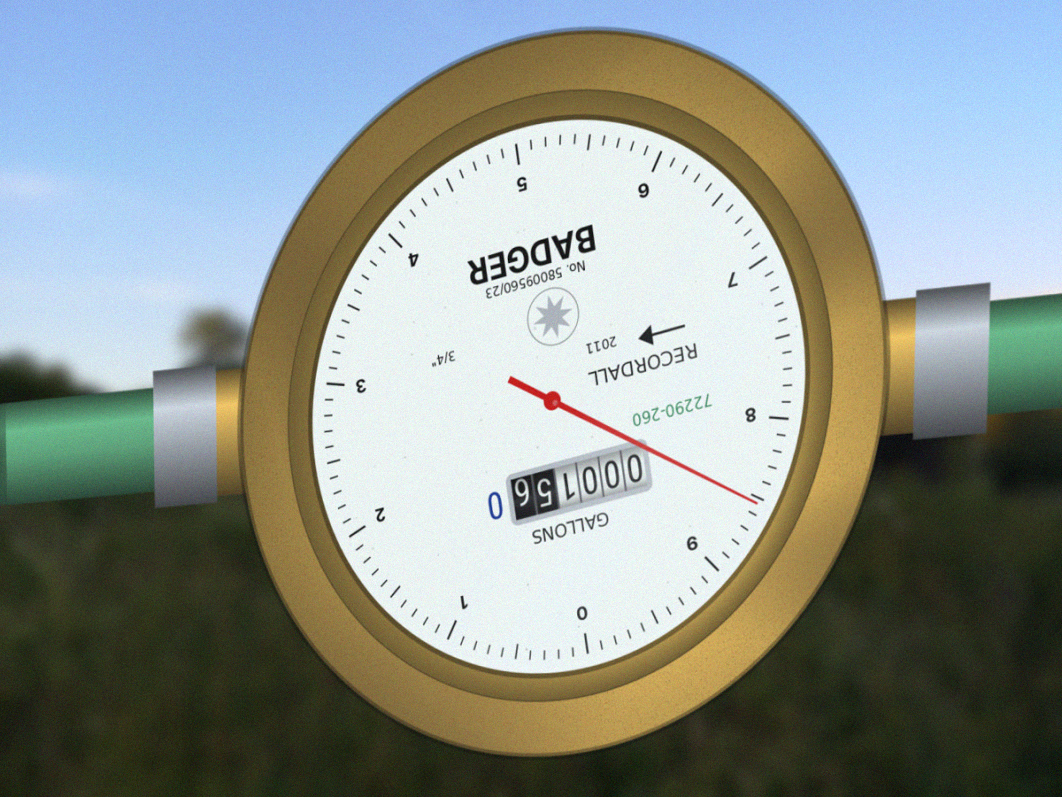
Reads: 1558.5 gal
